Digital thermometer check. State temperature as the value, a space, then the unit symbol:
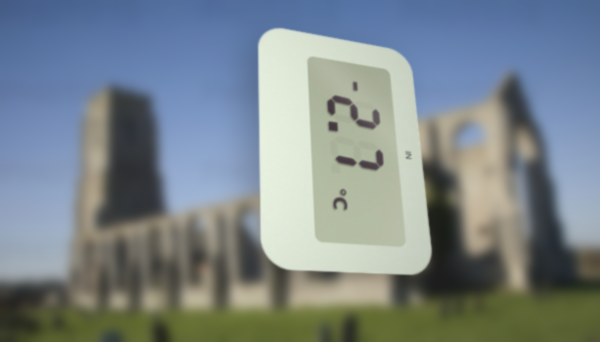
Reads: -2.7 °C
